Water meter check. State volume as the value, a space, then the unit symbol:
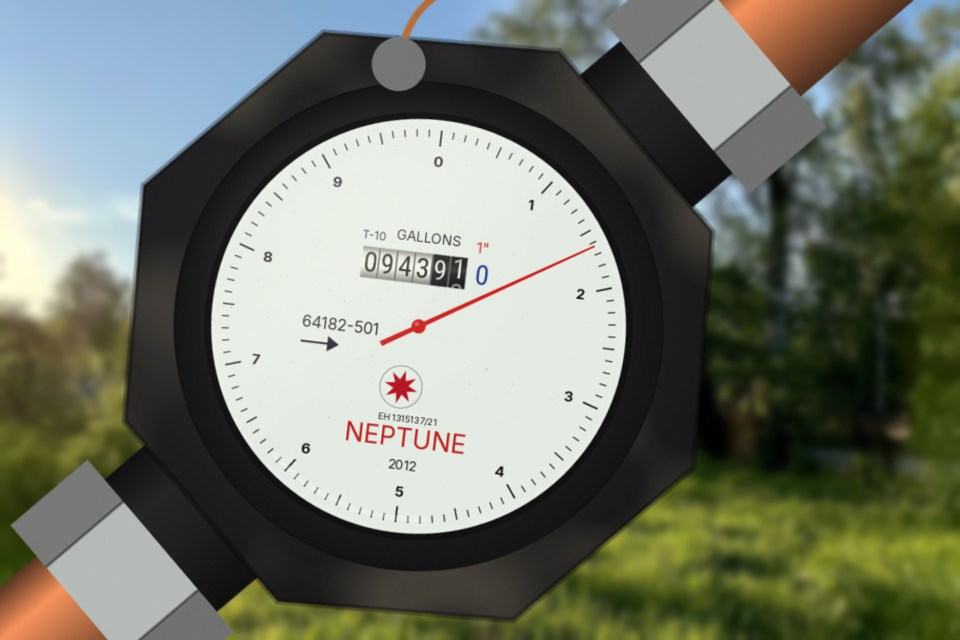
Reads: 943911.6 gal
